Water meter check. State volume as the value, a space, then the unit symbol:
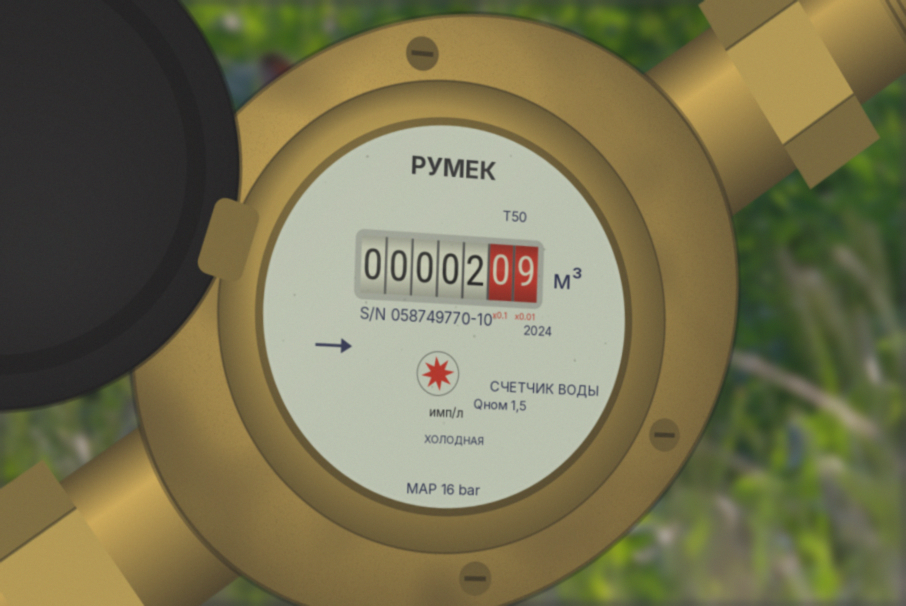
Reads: 2.09 m³
